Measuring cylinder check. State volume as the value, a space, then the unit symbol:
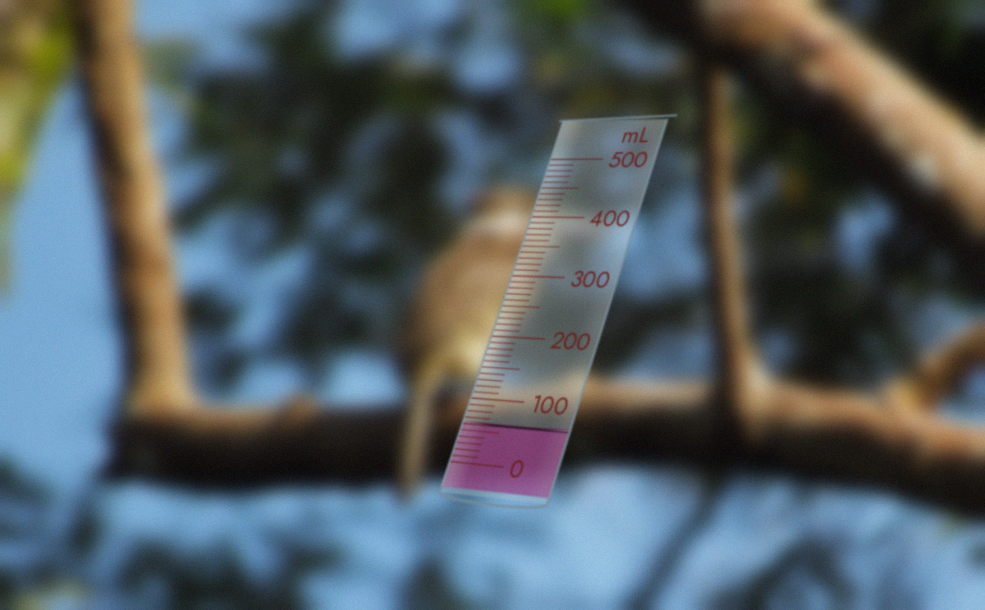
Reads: 60 mL
